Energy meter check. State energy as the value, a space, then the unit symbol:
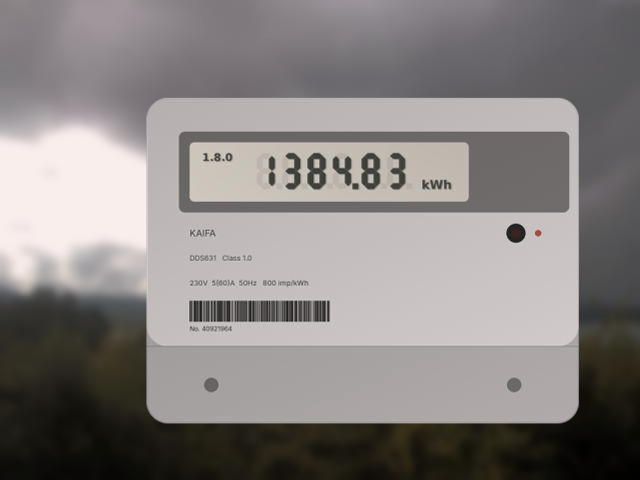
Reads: 1384.83 kWh
